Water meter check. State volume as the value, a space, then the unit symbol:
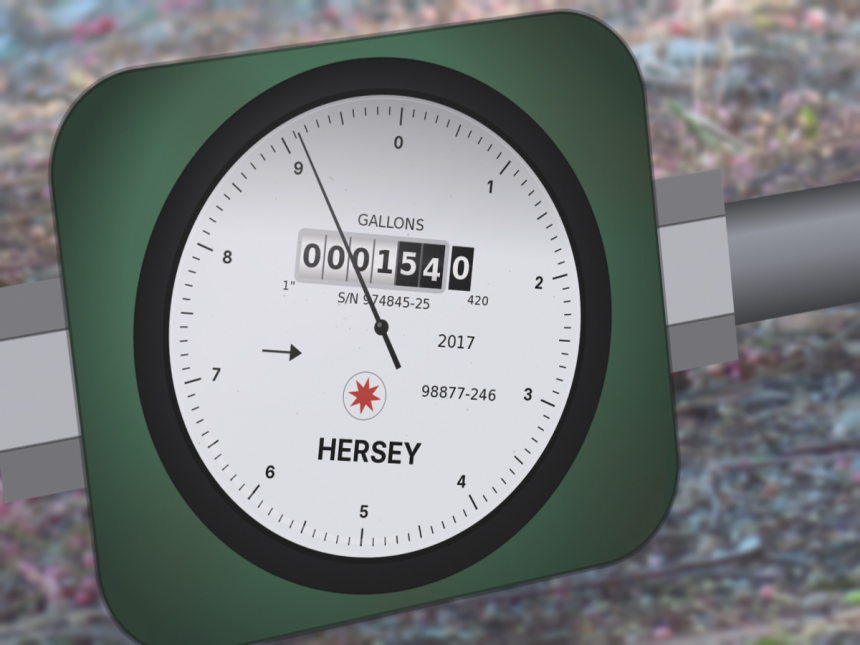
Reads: 1539.1 gal
